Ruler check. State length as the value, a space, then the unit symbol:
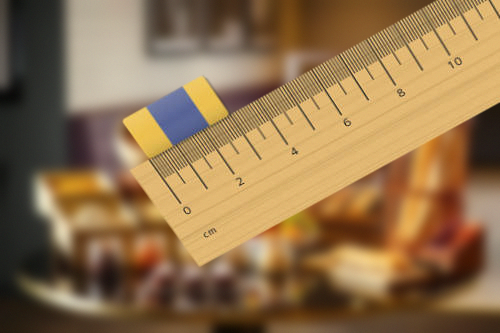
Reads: 3 cm
